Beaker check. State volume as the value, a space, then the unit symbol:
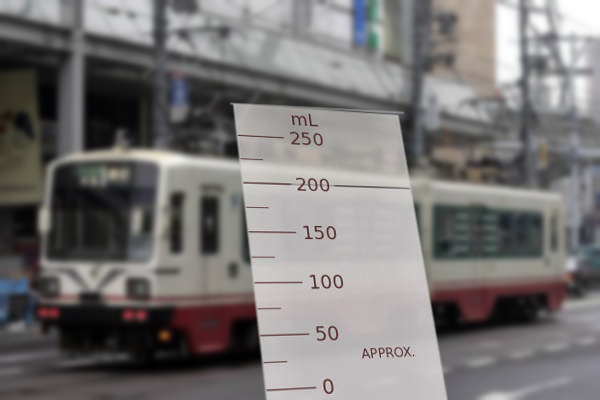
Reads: 200 mL
